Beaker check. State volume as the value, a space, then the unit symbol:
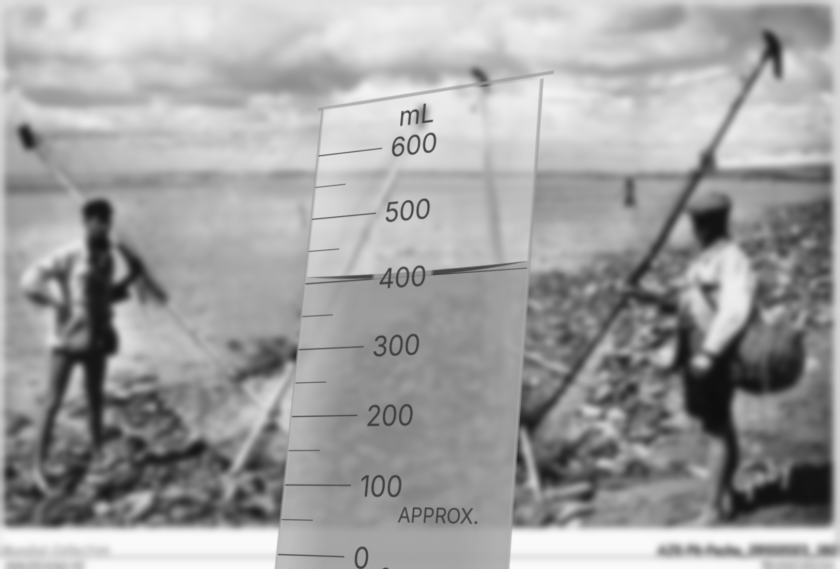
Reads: 400 mL
